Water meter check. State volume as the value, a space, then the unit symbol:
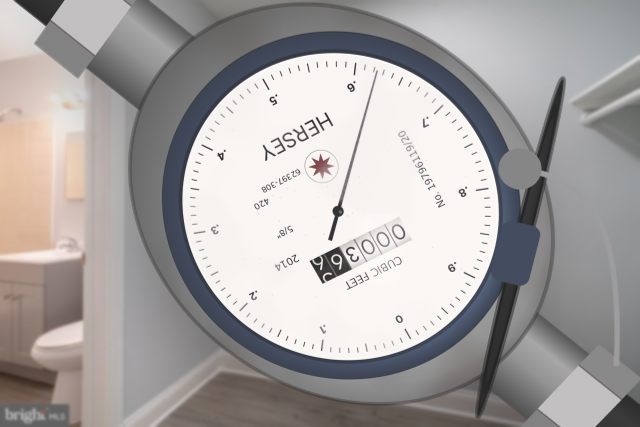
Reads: 365.62 ft³
